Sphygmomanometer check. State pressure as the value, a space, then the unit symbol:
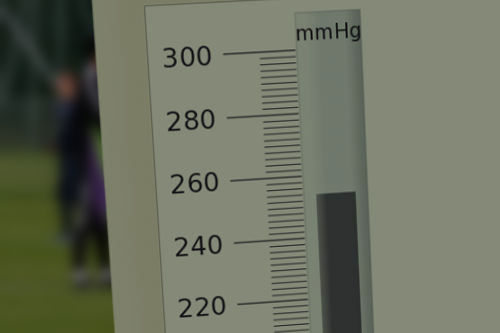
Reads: 254 mmHg
